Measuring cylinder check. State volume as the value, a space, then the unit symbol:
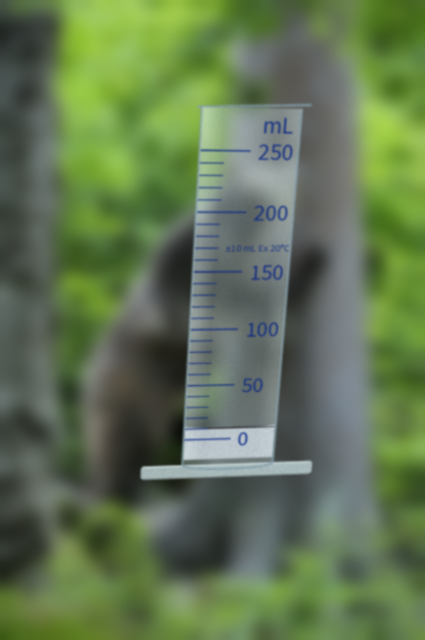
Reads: 10 mL
